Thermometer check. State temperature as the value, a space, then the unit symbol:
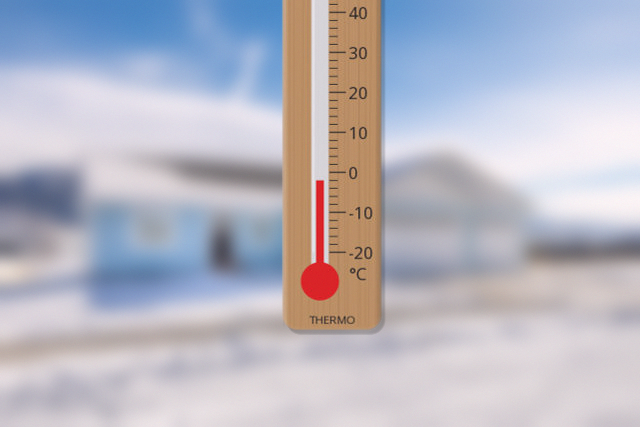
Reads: -2 °C
